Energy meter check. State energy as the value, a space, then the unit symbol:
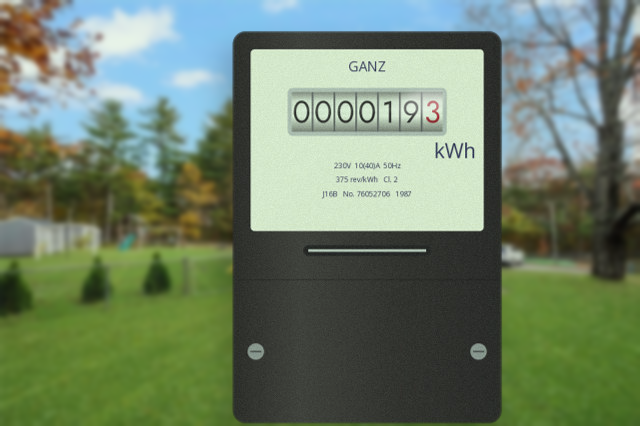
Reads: 19.3 kWh
